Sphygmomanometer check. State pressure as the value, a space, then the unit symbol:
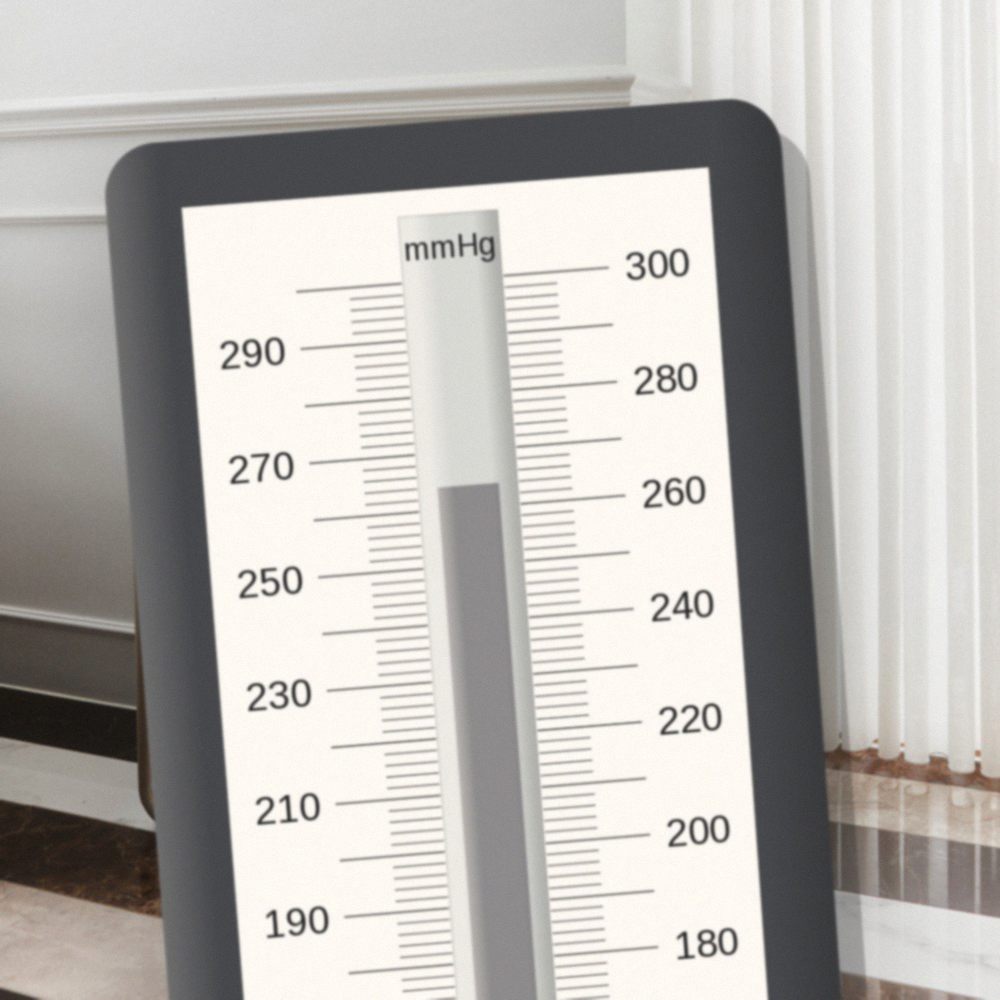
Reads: 264 mmHg
